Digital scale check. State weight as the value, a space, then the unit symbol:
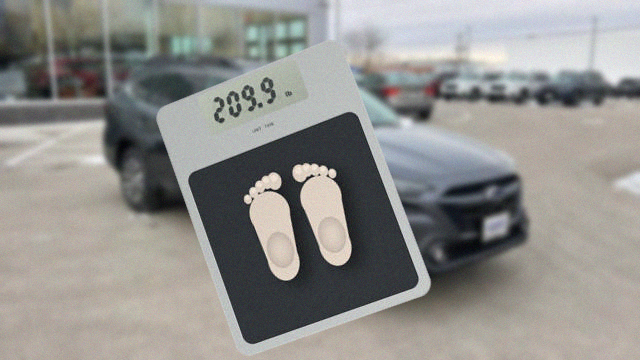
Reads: 209.9 lb
